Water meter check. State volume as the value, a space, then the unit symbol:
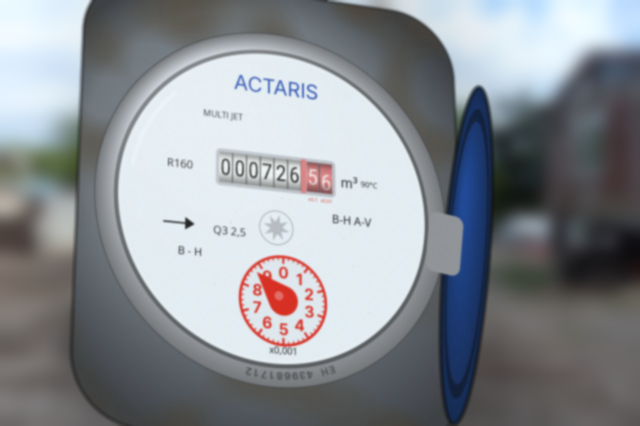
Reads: 726.558 m³
